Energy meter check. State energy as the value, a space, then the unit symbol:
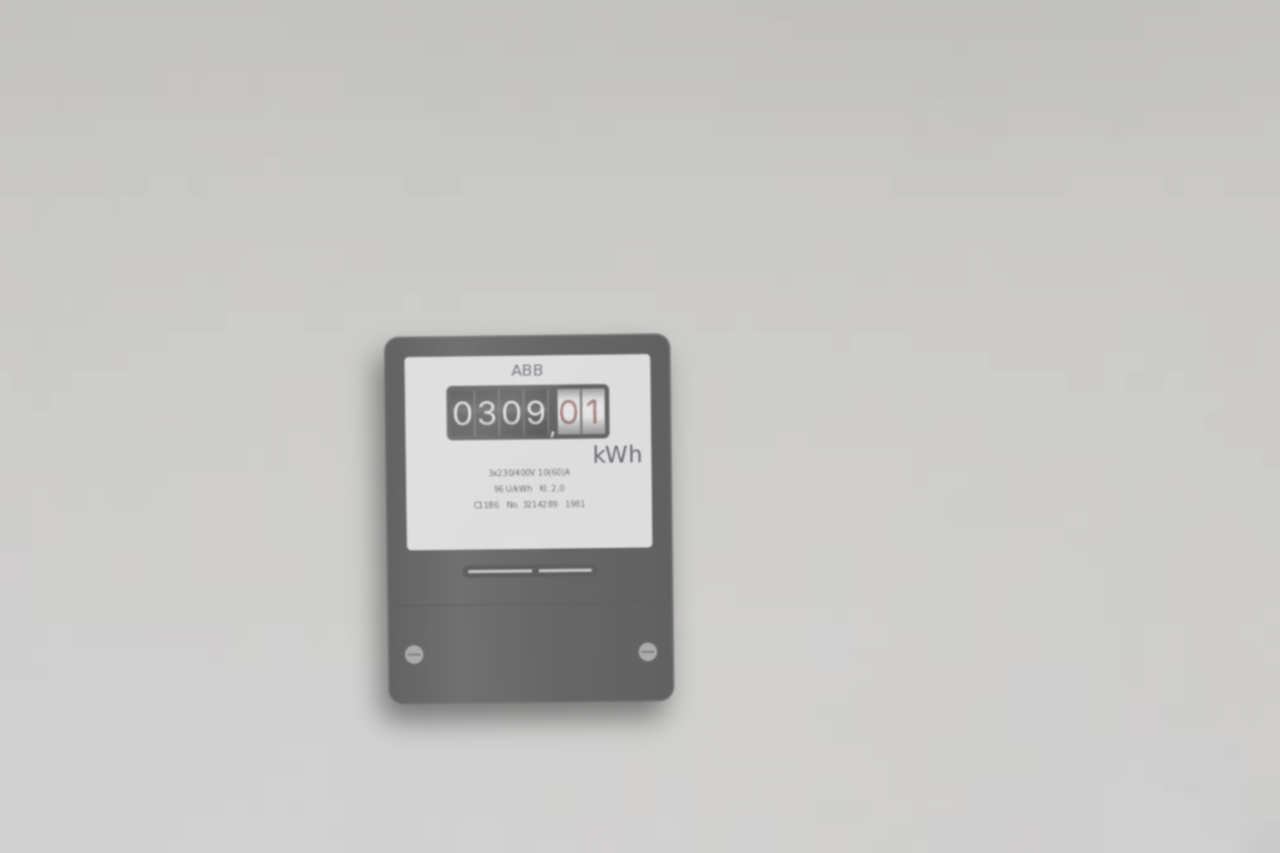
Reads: 309.01 kWh
